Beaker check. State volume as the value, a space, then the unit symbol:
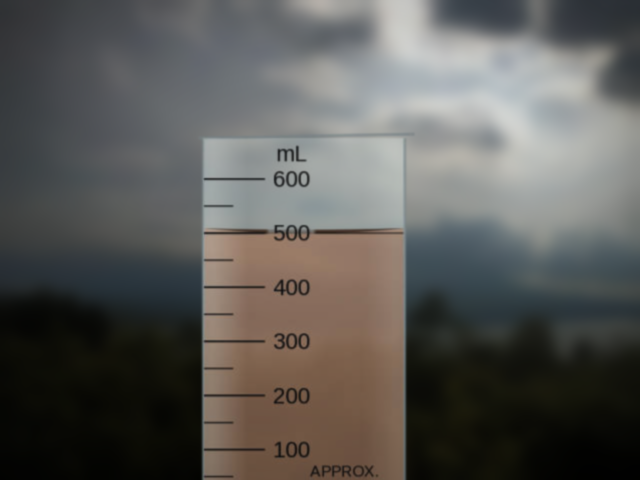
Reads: 500 mL
